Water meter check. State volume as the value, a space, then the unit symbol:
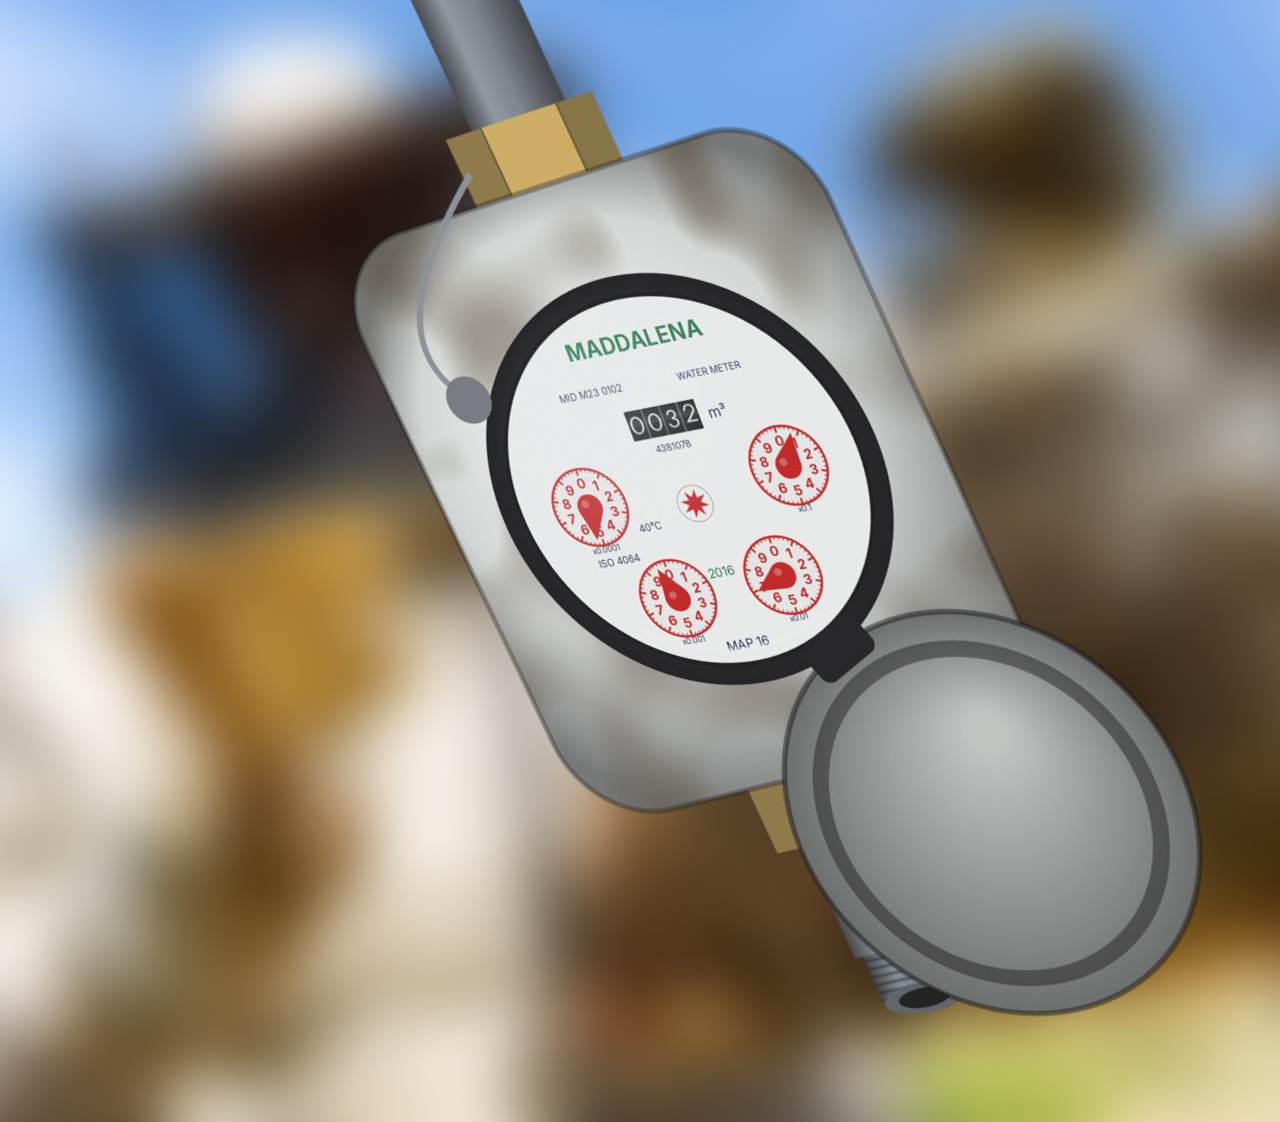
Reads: 32.0695 m³
